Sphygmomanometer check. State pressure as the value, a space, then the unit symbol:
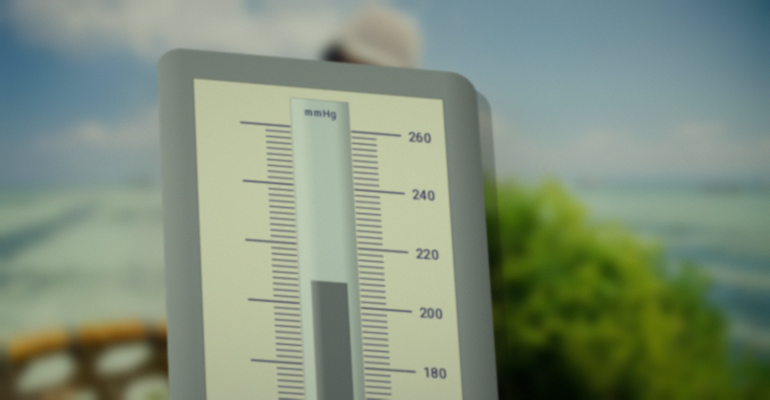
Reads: 208 mmHg
